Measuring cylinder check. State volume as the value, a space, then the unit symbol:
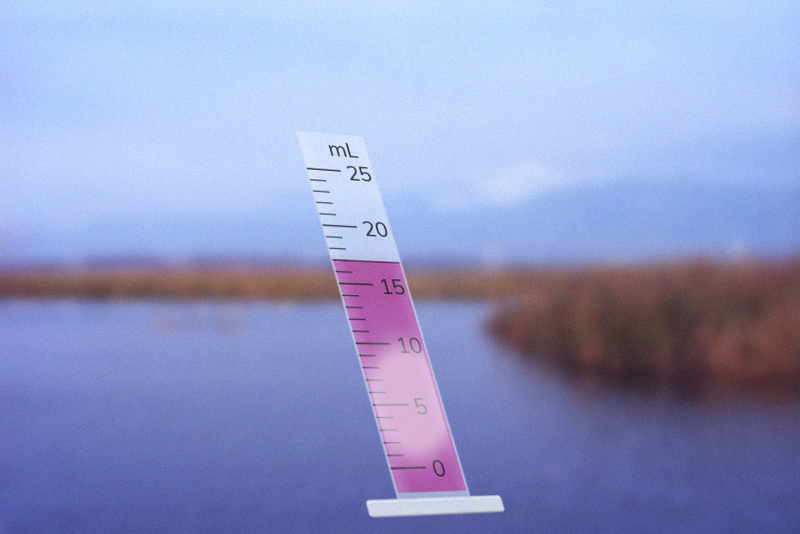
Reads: 17 mL
